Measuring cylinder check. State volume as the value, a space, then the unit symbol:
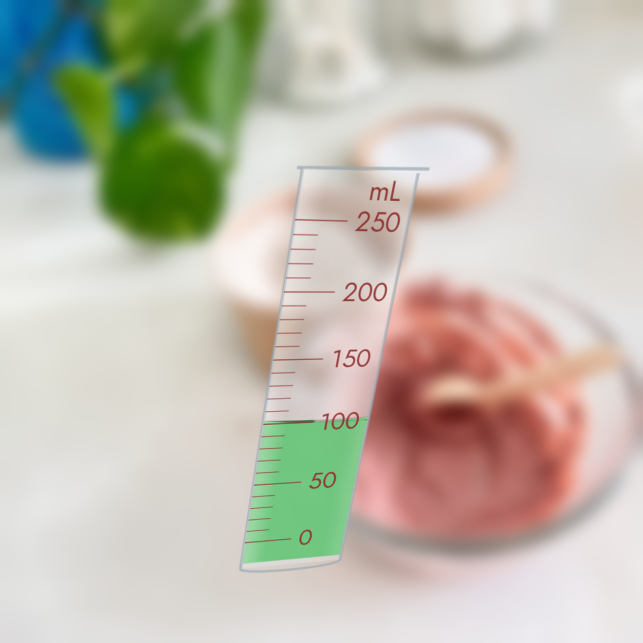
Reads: 100 mL
